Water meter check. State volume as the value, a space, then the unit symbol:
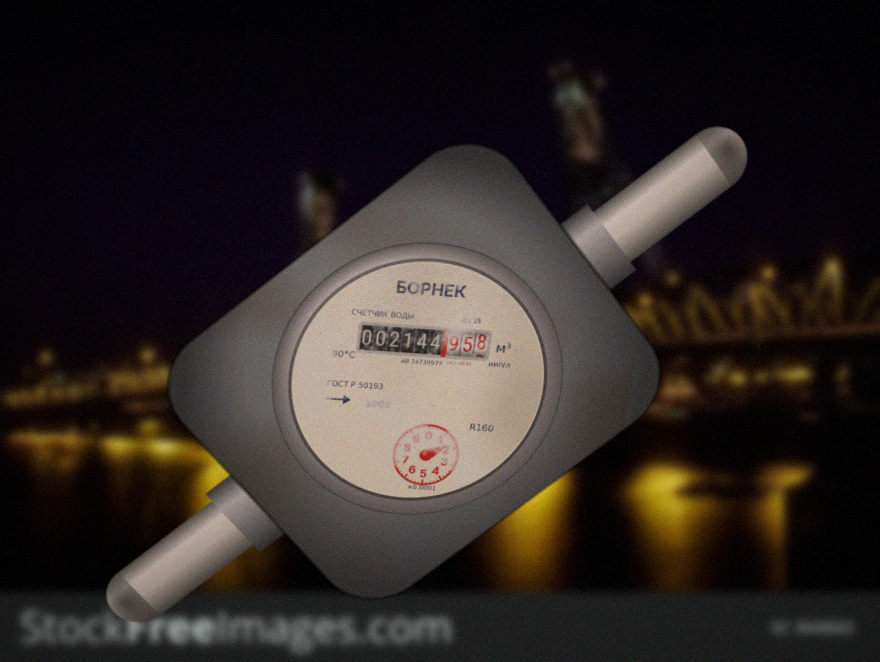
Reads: 2144.9581 m³
